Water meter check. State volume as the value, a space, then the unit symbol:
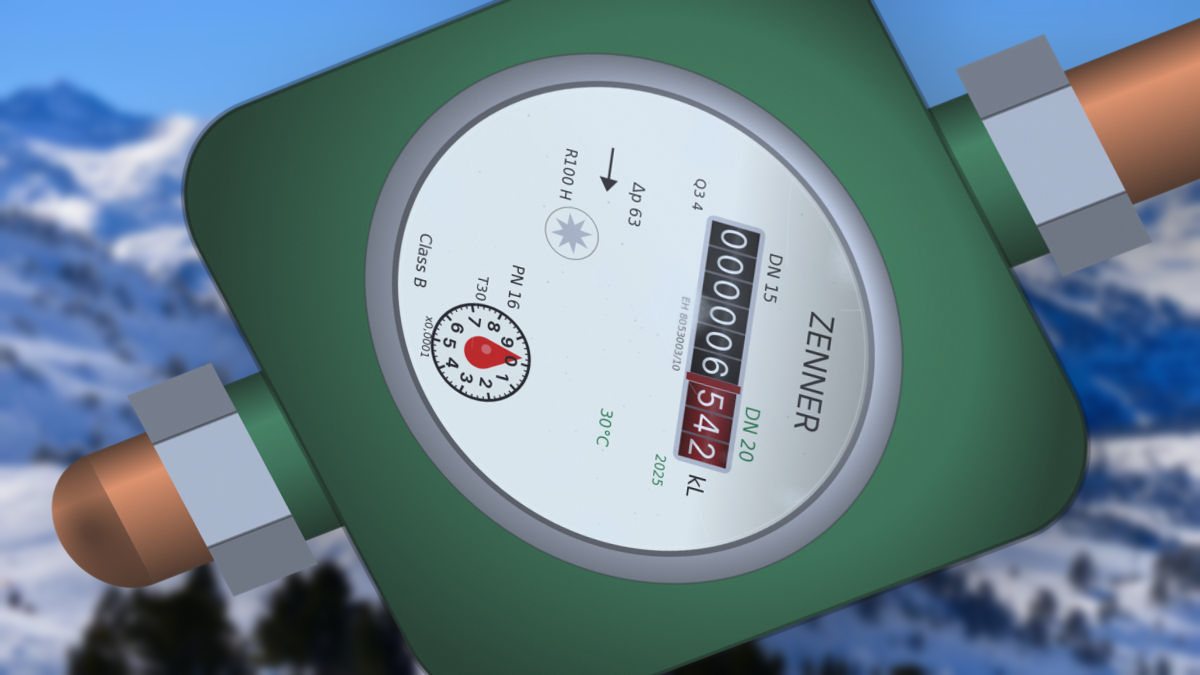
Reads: 6.5419 kL
